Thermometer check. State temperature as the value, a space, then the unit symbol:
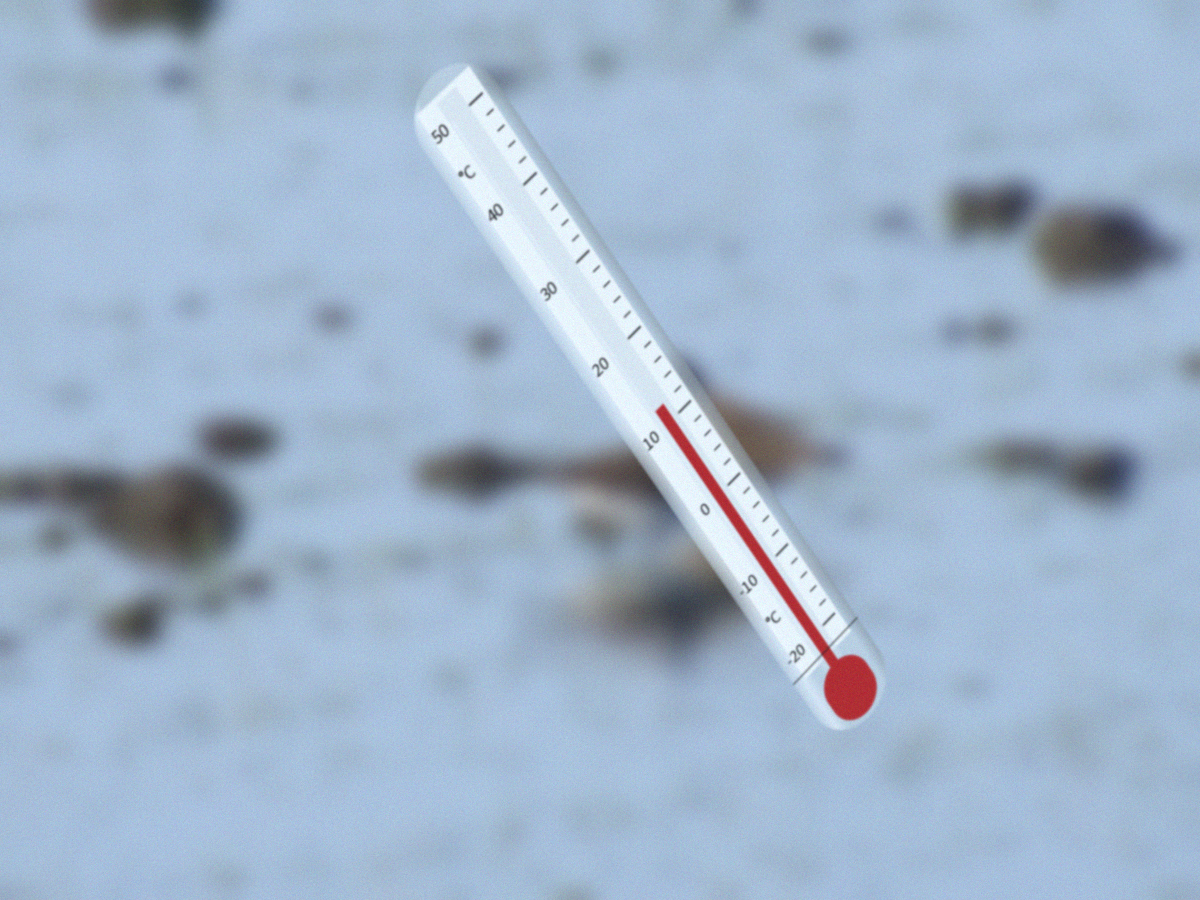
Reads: 12 °C
